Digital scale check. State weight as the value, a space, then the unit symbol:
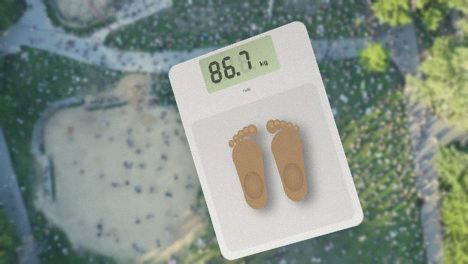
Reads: 86.7 kg
